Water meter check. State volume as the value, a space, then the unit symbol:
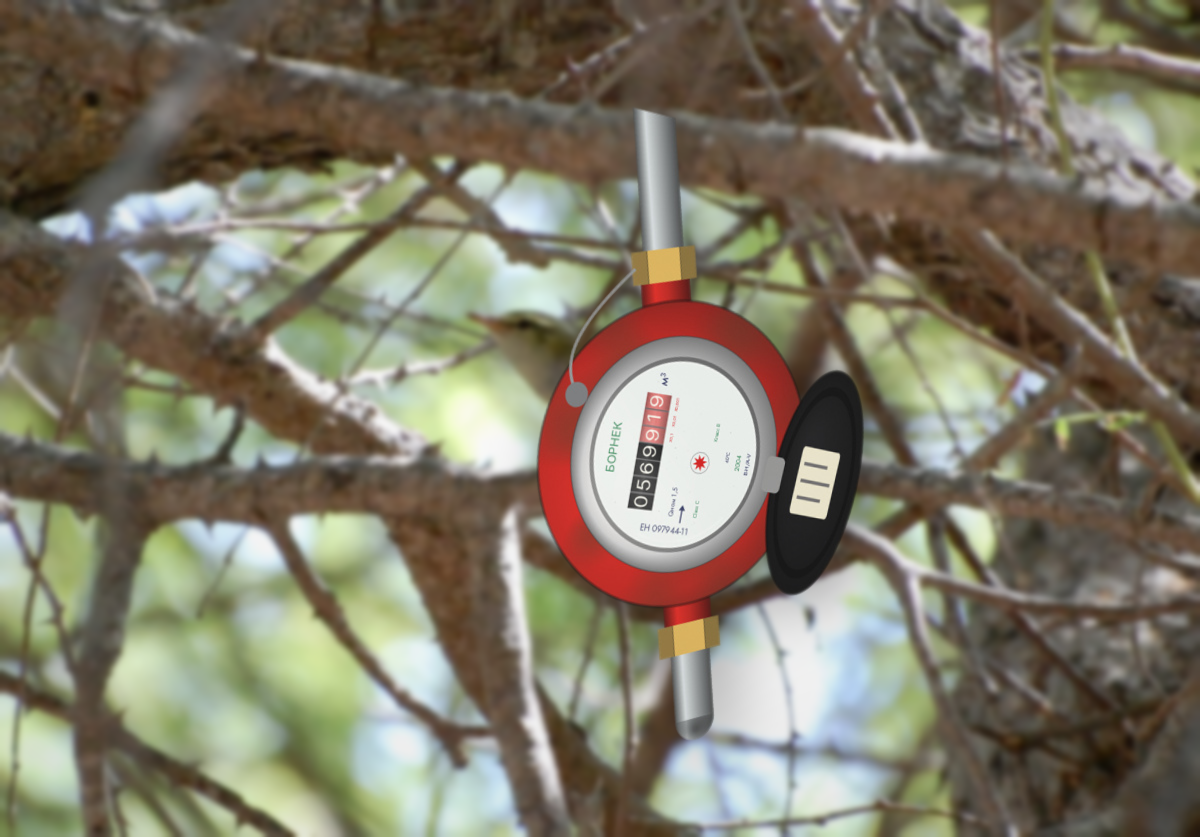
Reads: 569.919 m³
